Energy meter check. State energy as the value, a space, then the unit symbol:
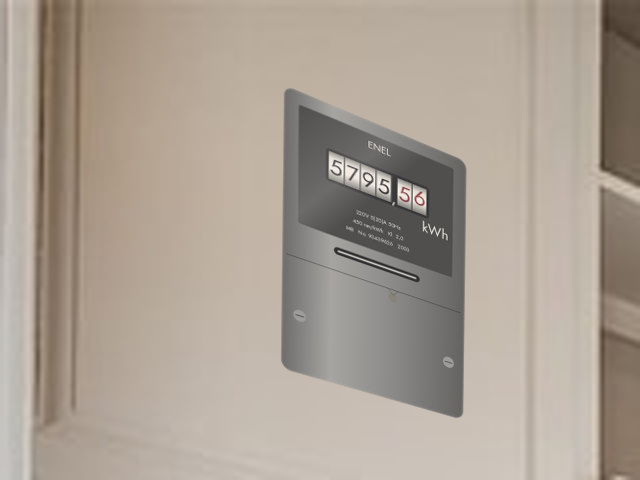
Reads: 5795.56 kWh
